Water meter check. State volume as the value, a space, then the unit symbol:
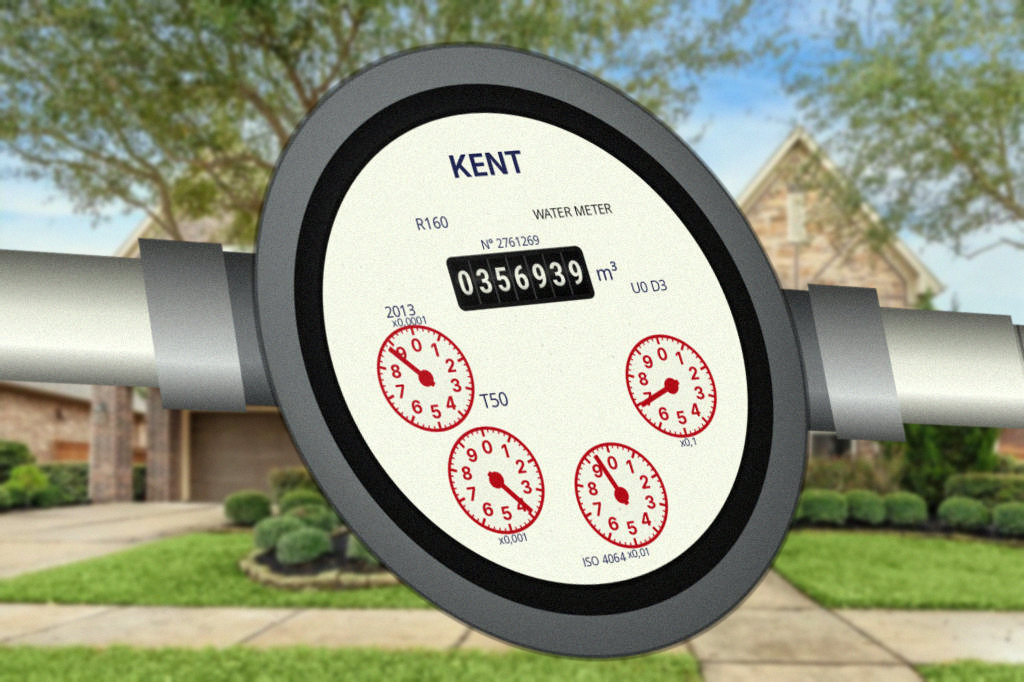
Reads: 356939.6938 m³
